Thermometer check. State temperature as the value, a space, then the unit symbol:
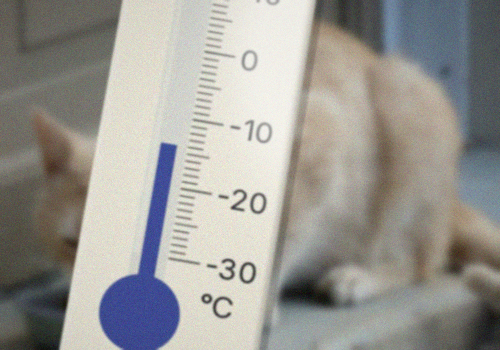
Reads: -14 °C
